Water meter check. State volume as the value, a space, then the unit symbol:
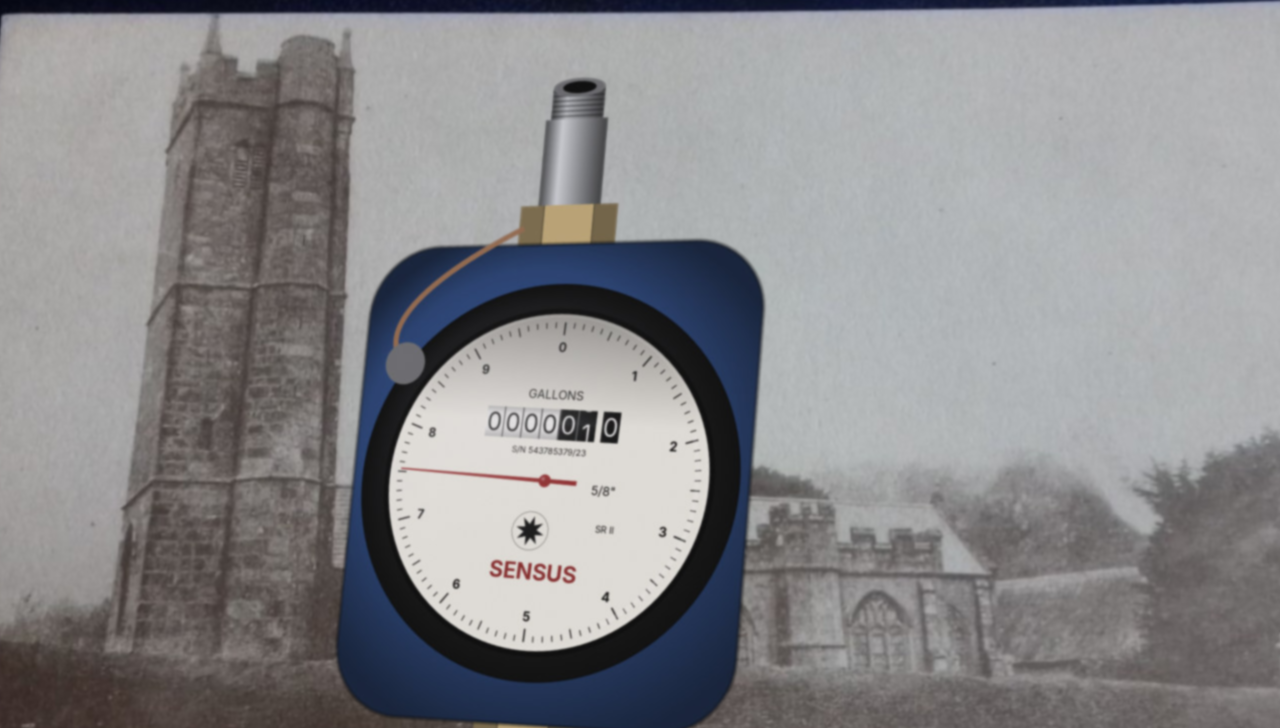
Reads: 7.5 gal
